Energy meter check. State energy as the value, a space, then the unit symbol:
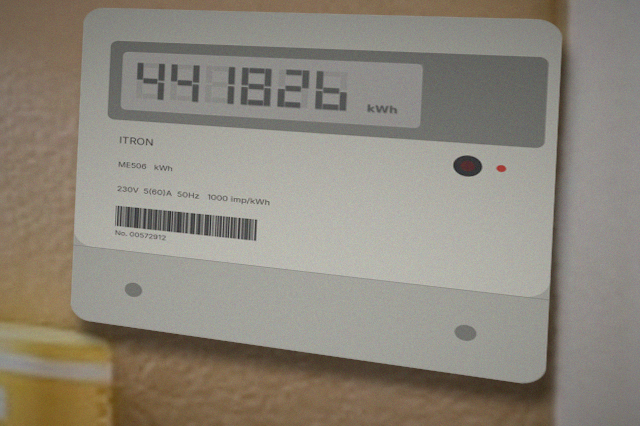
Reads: 441826 kWh
